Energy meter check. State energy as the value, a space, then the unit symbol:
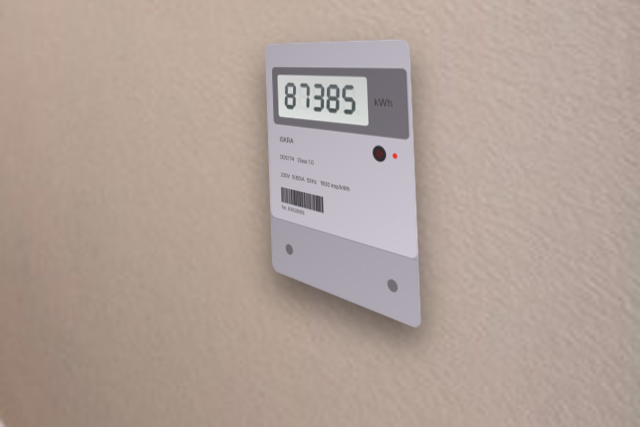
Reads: 87385 kWh
